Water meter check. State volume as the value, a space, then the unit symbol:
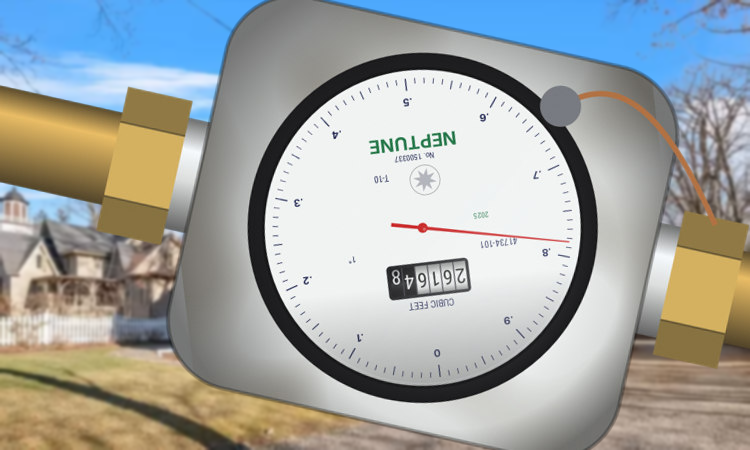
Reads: 261647.78 ft³
